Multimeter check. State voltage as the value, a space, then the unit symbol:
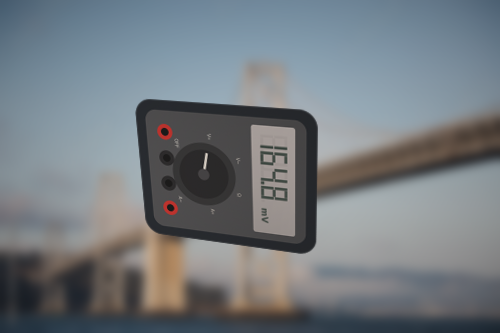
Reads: 164.8 mV
